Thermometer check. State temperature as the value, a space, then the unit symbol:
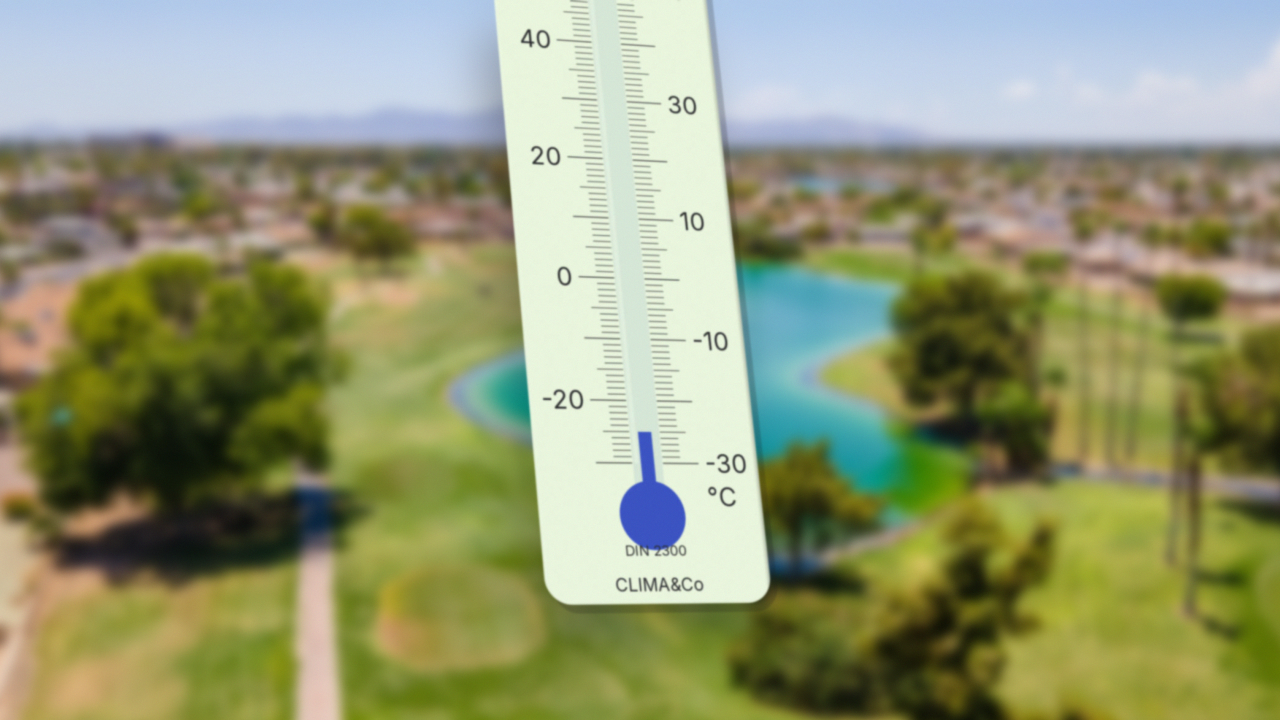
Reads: -25 °C
